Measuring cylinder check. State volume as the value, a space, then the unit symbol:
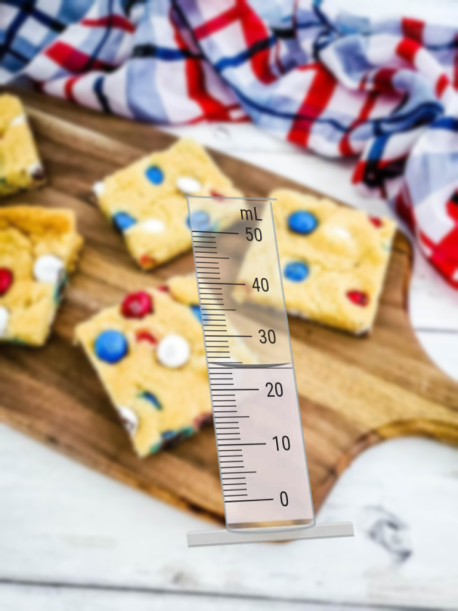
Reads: 24 mL
